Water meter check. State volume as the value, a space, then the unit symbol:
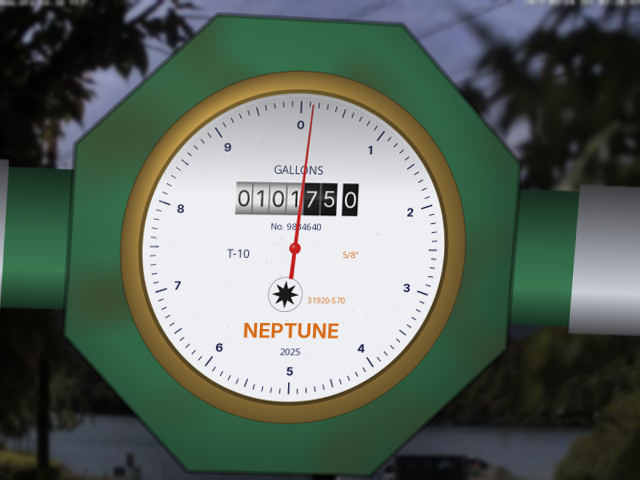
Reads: 101750.1 gal
